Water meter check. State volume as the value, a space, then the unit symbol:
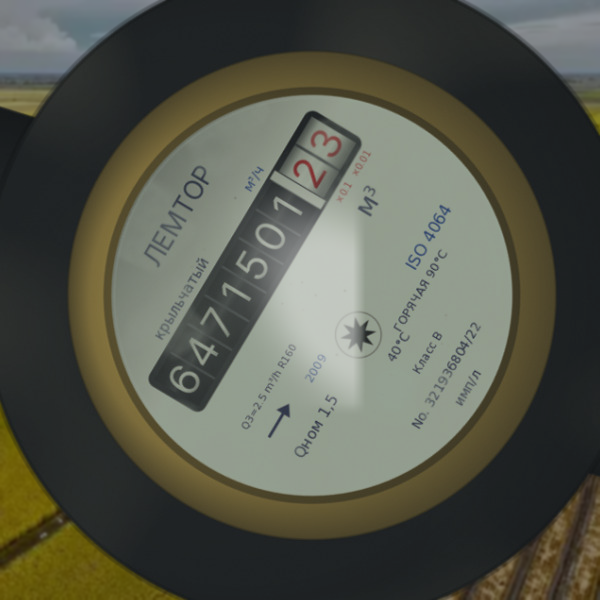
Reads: 6471501.23 m³
